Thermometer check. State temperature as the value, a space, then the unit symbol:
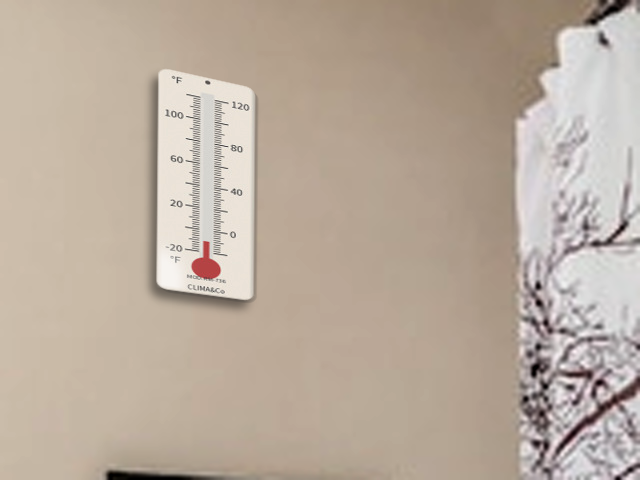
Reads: -10 °F
